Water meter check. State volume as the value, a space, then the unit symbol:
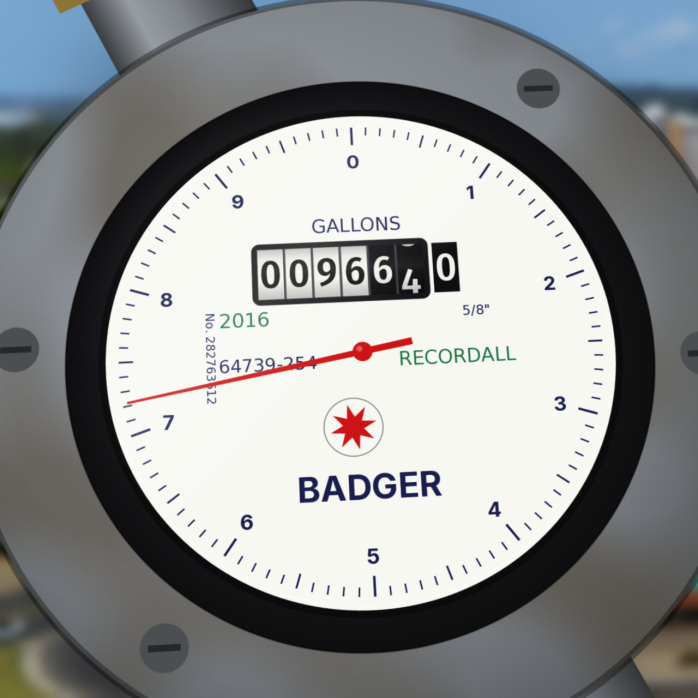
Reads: 96637.2 gal
